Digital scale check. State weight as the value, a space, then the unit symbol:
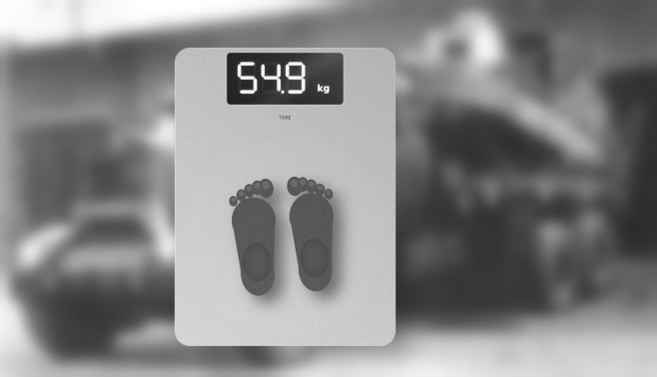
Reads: 54.9 kg
